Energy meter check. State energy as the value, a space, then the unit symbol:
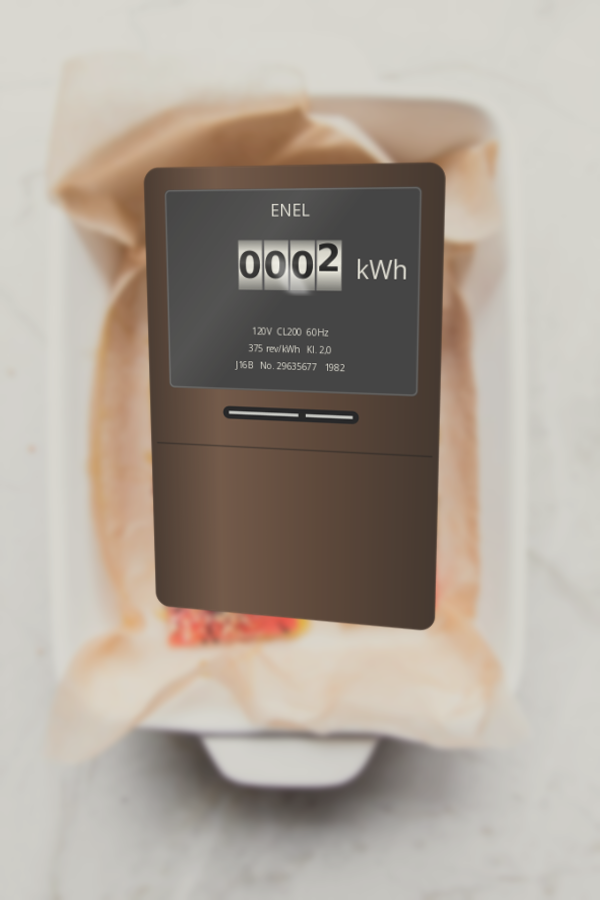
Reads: 2 kWh
